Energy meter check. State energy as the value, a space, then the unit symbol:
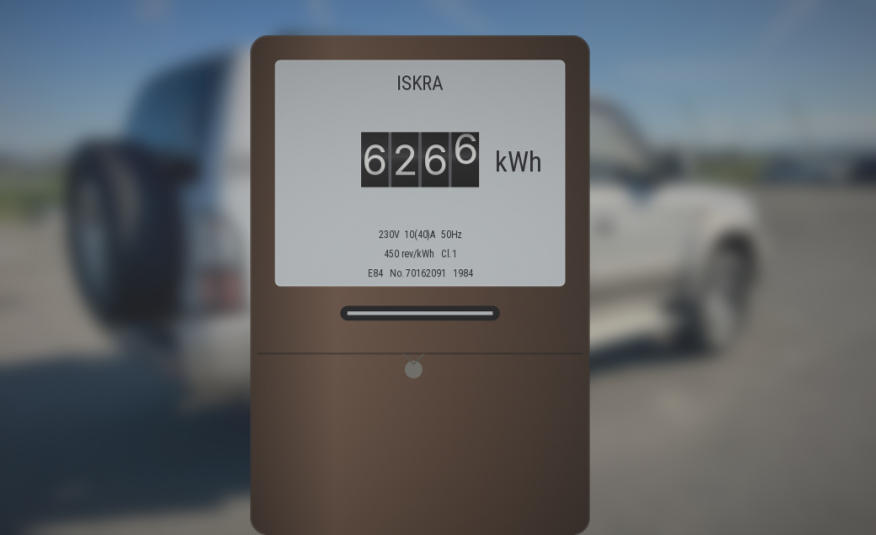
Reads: 6266 kWh
